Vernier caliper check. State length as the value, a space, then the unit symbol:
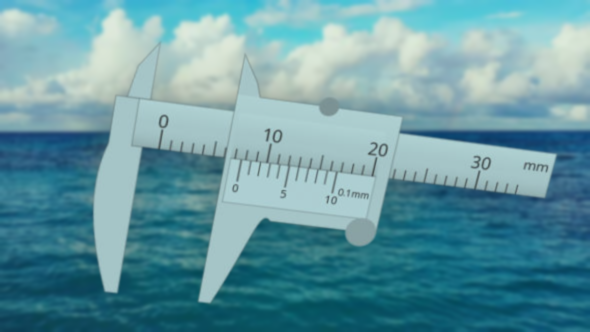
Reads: 7.6 mm
